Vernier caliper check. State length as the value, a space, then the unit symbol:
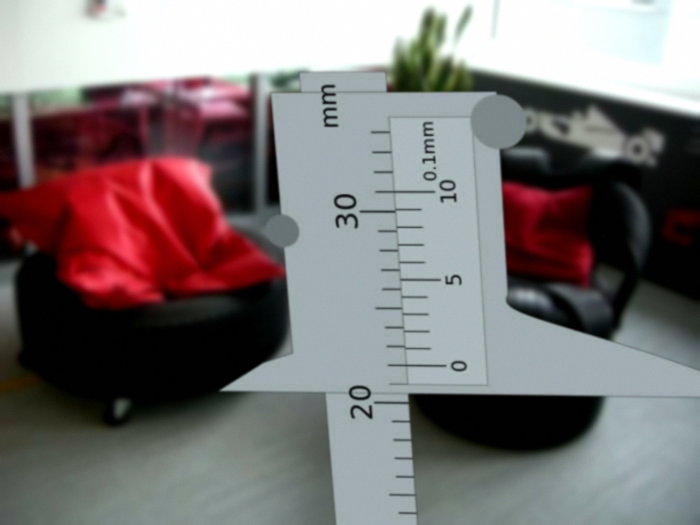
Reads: 22.0 mm
